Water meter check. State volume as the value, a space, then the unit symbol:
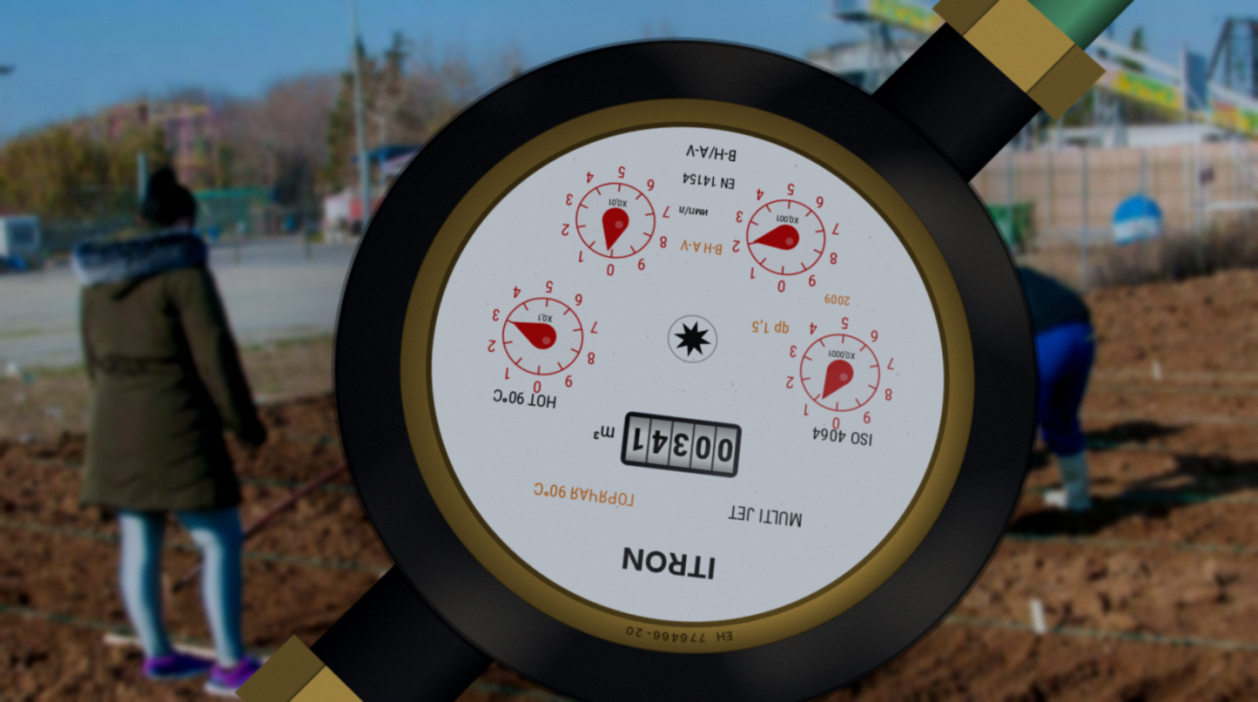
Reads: 341.3020 m³
